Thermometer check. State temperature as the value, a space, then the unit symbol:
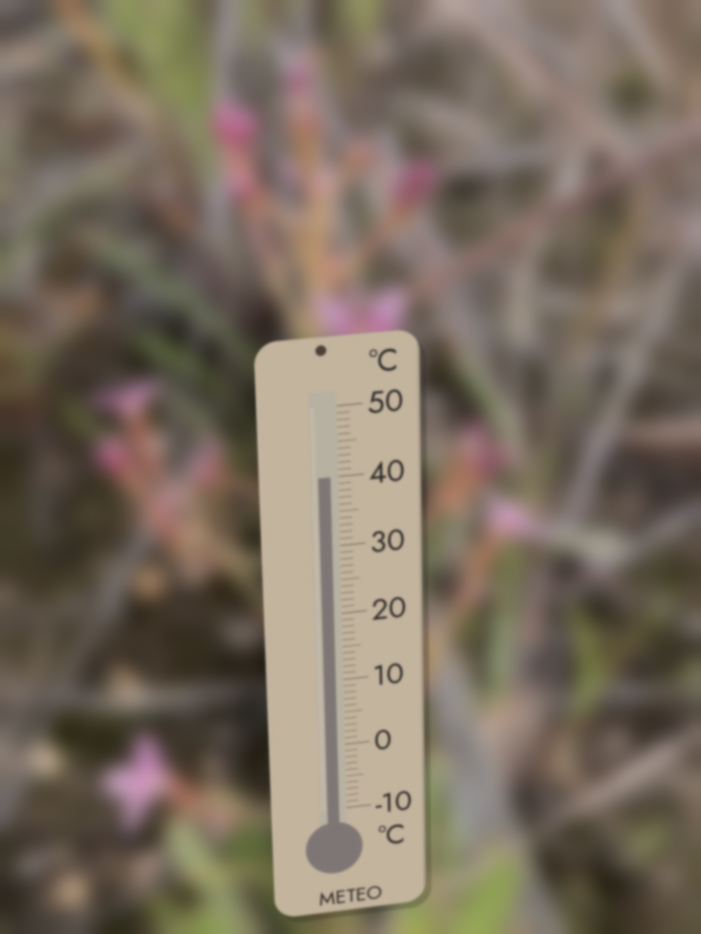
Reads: 40 °C
